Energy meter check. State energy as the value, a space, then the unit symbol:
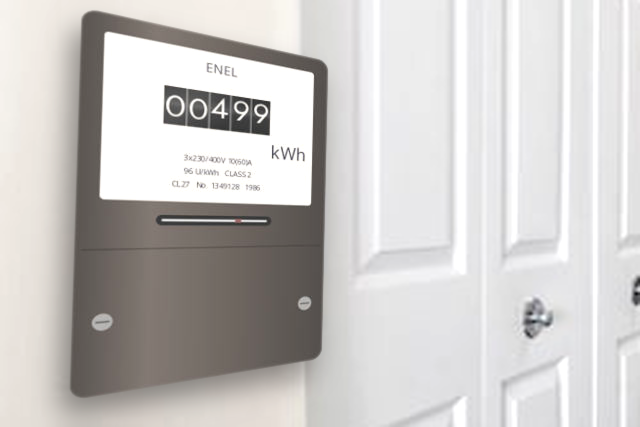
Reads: 499 kWh
